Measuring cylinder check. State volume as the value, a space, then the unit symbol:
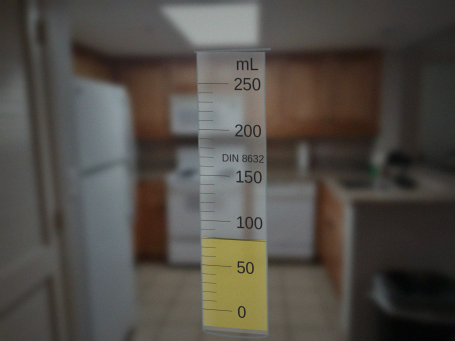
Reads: 80 mL
